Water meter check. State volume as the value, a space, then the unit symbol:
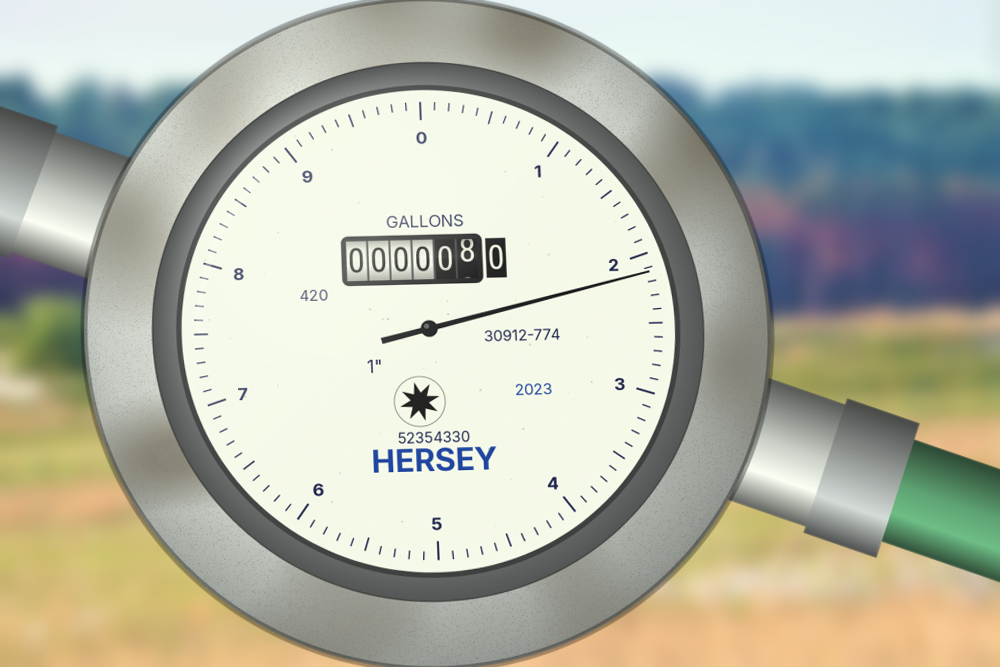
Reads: 82.1 gal
